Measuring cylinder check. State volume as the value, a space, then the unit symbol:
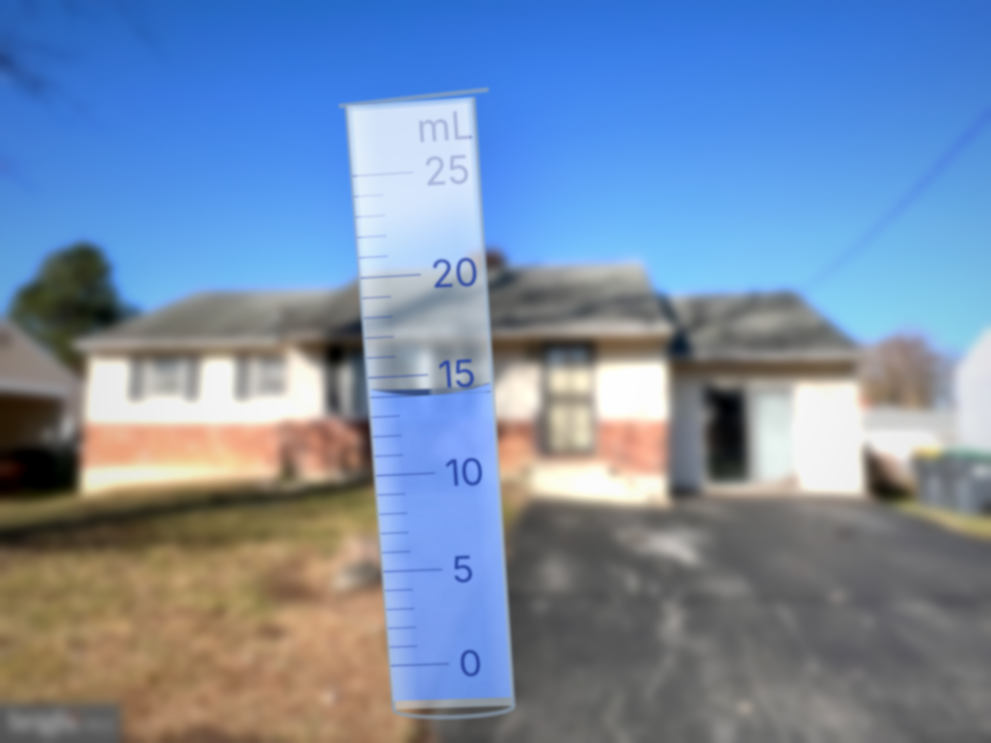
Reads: 14 mL
